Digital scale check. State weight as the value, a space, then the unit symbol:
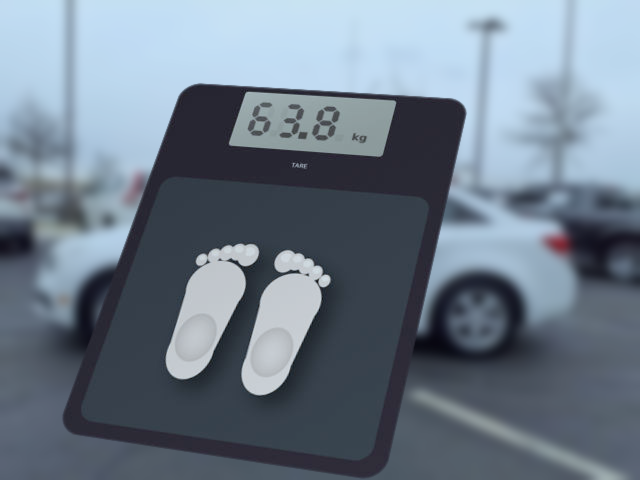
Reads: 63.8 kg
